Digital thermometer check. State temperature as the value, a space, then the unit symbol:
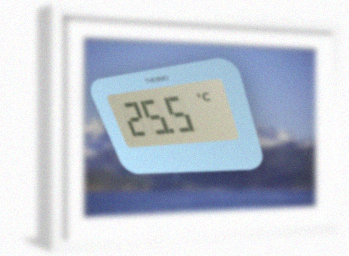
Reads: 25.5 °C
